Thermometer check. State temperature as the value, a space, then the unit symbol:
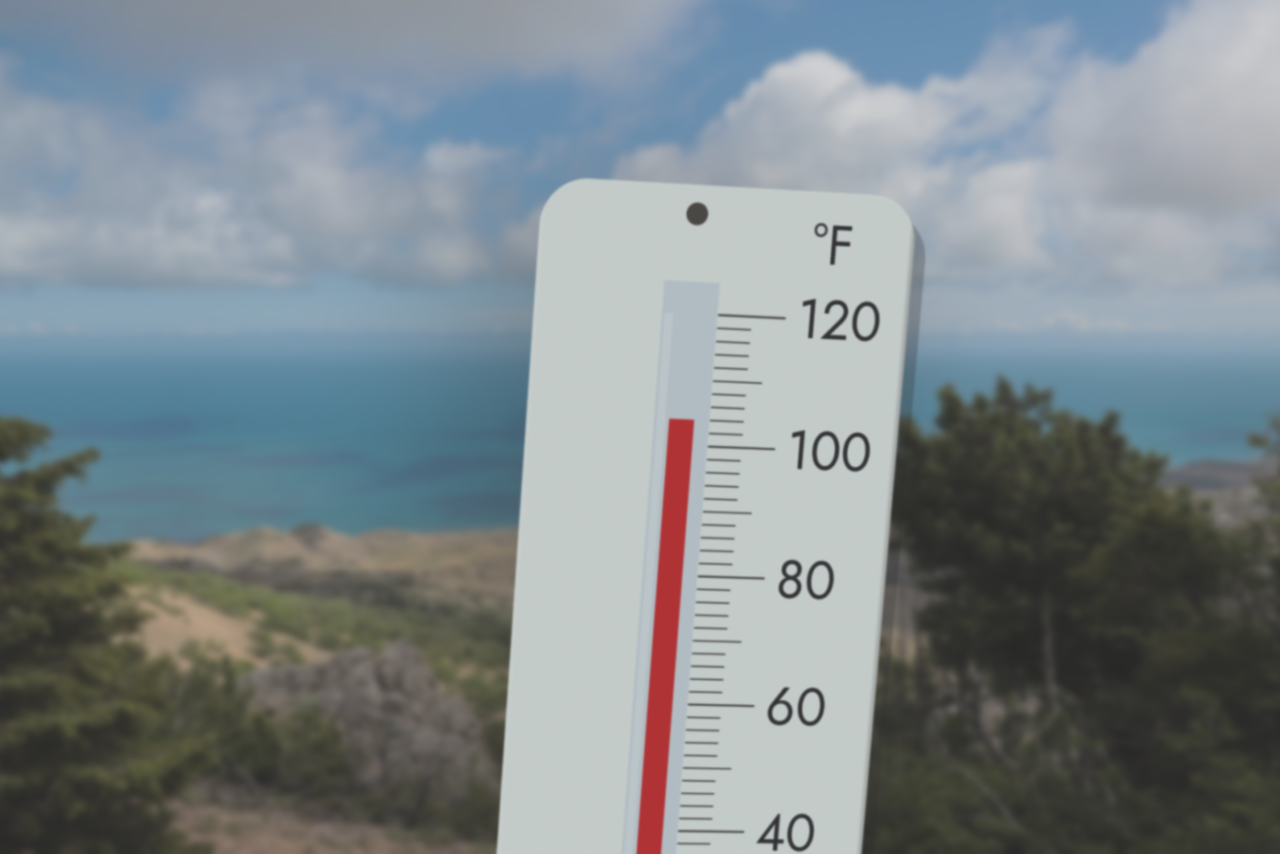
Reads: 104 °F
